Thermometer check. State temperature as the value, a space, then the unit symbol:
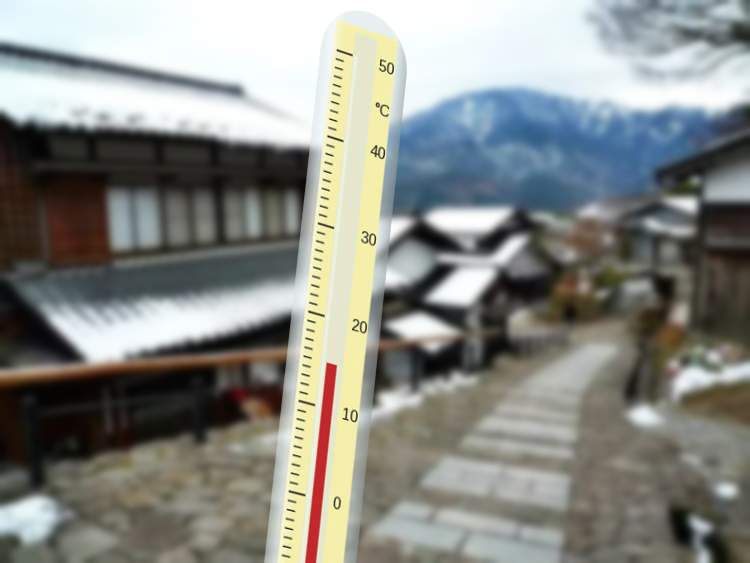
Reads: 15 °C
